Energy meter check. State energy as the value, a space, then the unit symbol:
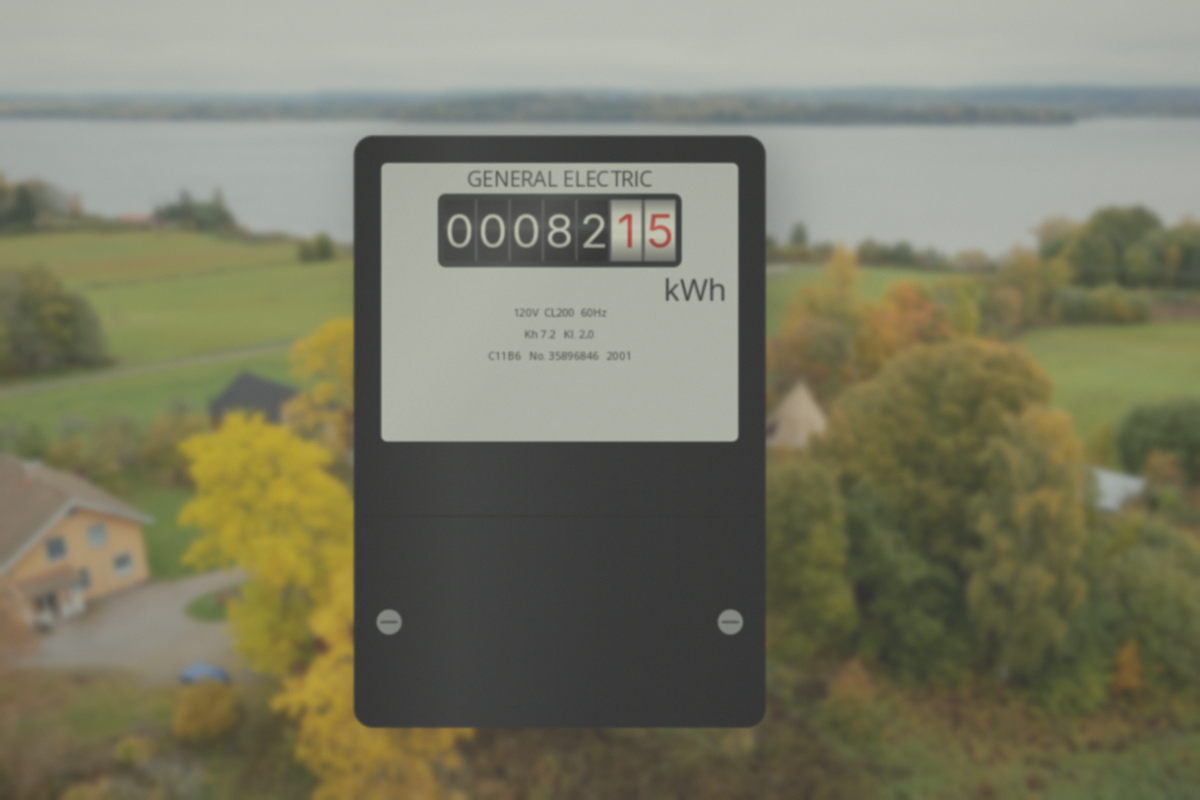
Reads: 82.15 kWh
